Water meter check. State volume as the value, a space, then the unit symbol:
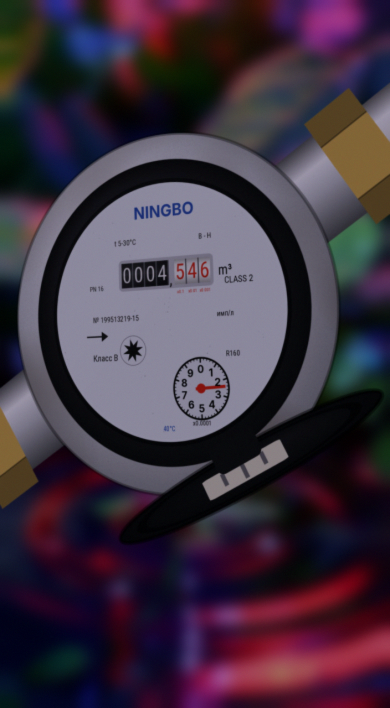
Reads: 4.5462 m³
